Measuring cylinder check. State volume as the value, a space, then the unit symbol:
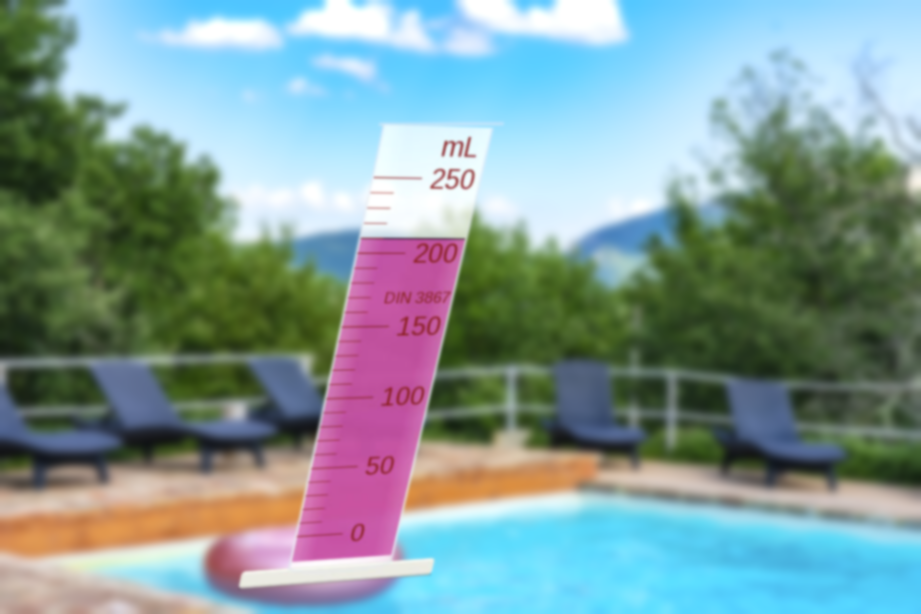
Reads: 210 mL
